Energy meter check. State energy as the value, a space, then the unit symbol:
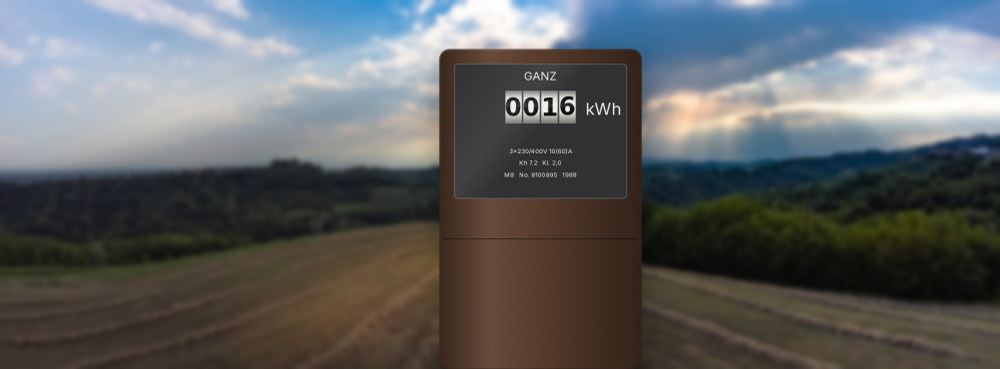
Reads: 16 kWh
